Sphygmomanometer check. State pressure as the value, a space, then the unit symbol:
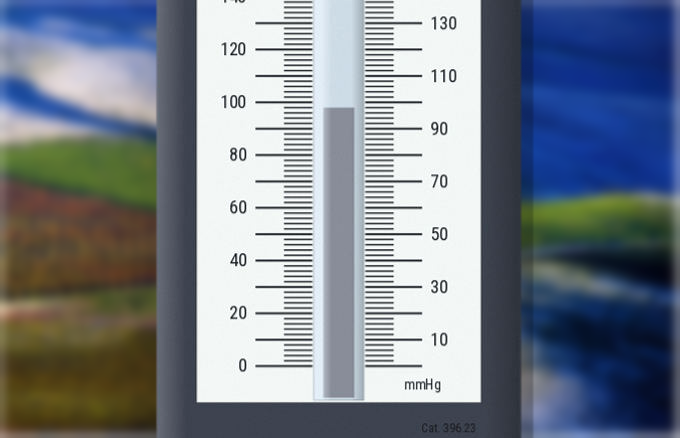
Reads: 98 mmHg
